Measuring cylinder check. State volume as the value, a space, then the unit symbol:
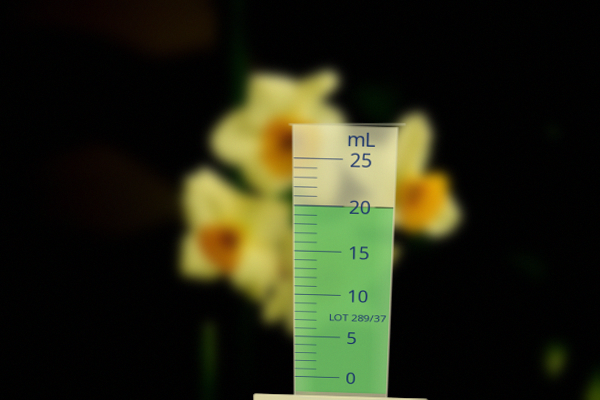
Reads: 20 mL
